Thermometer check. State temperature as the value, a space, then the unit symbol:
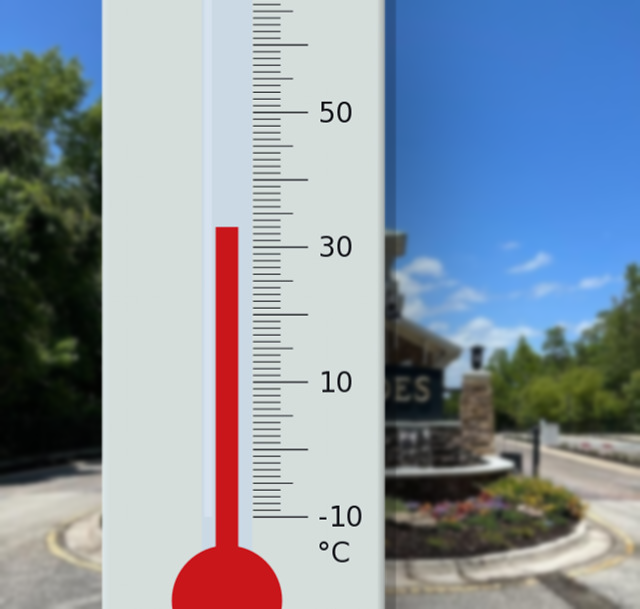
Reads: 33 °C
